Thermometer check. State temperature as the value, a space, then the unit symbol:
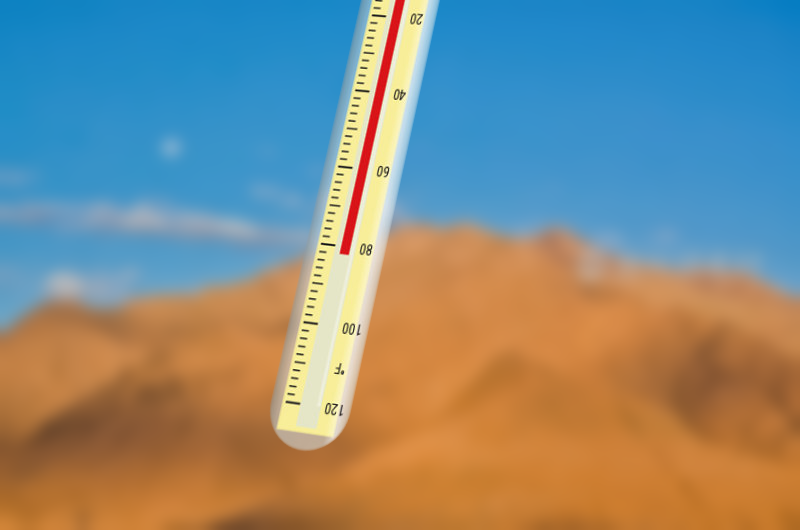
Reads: 82 °F
